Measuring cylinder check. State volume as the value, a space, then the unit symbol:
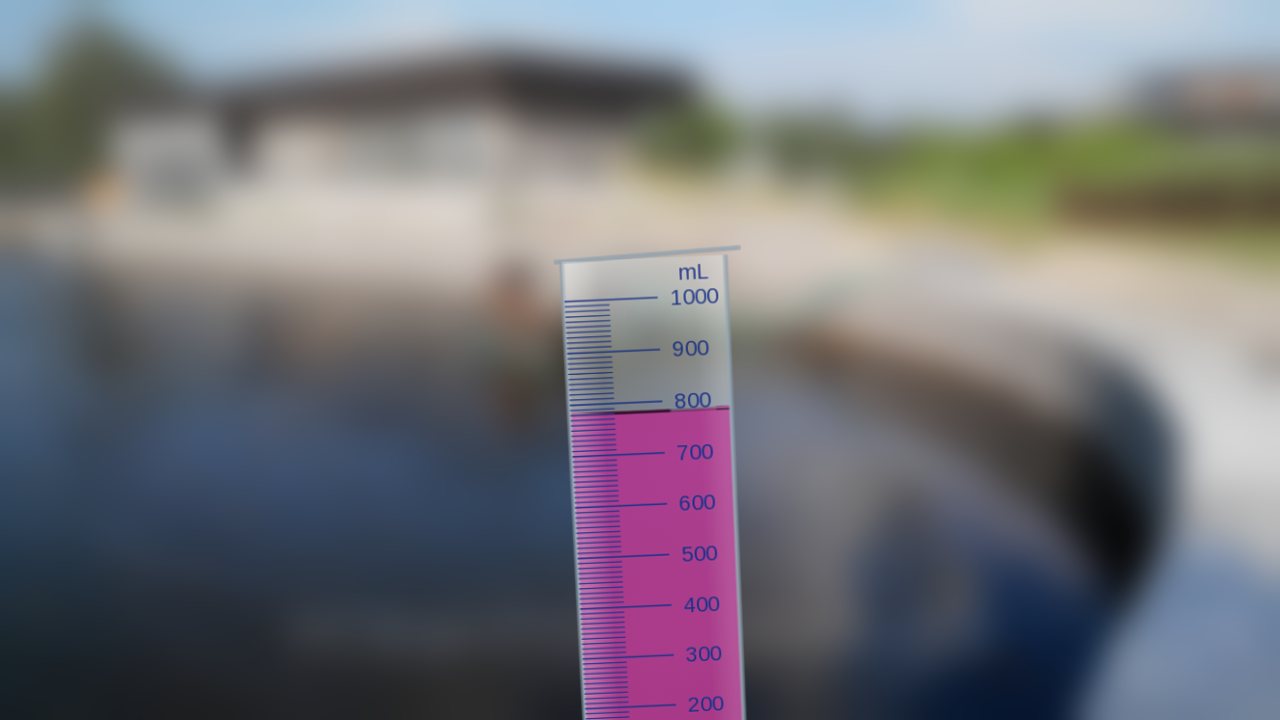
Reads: 780 mL
